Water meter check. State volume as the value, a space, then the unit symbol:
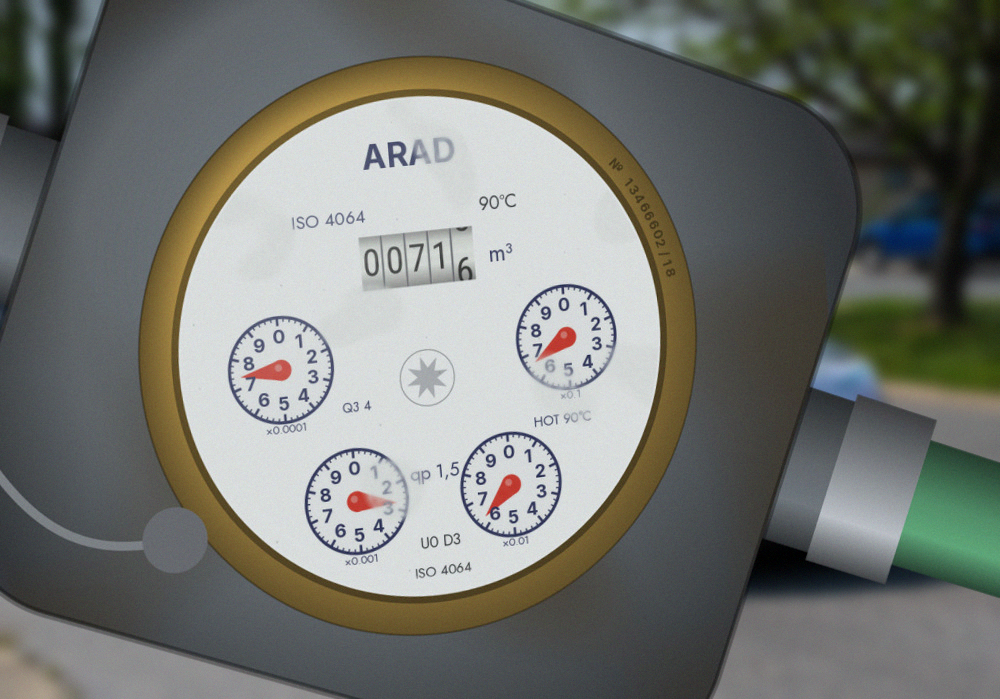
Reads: 715.6627 m³
